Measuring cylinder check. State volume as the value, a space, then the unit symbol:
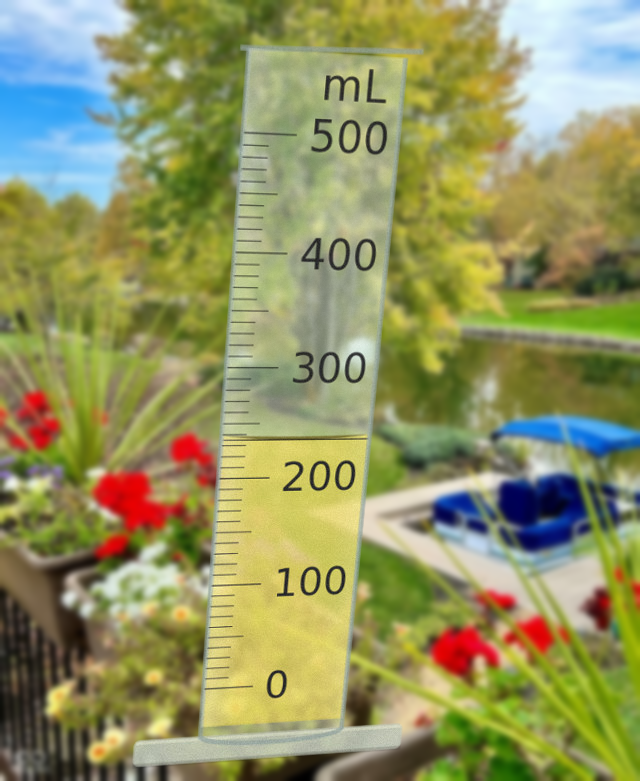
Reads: 235 mL
